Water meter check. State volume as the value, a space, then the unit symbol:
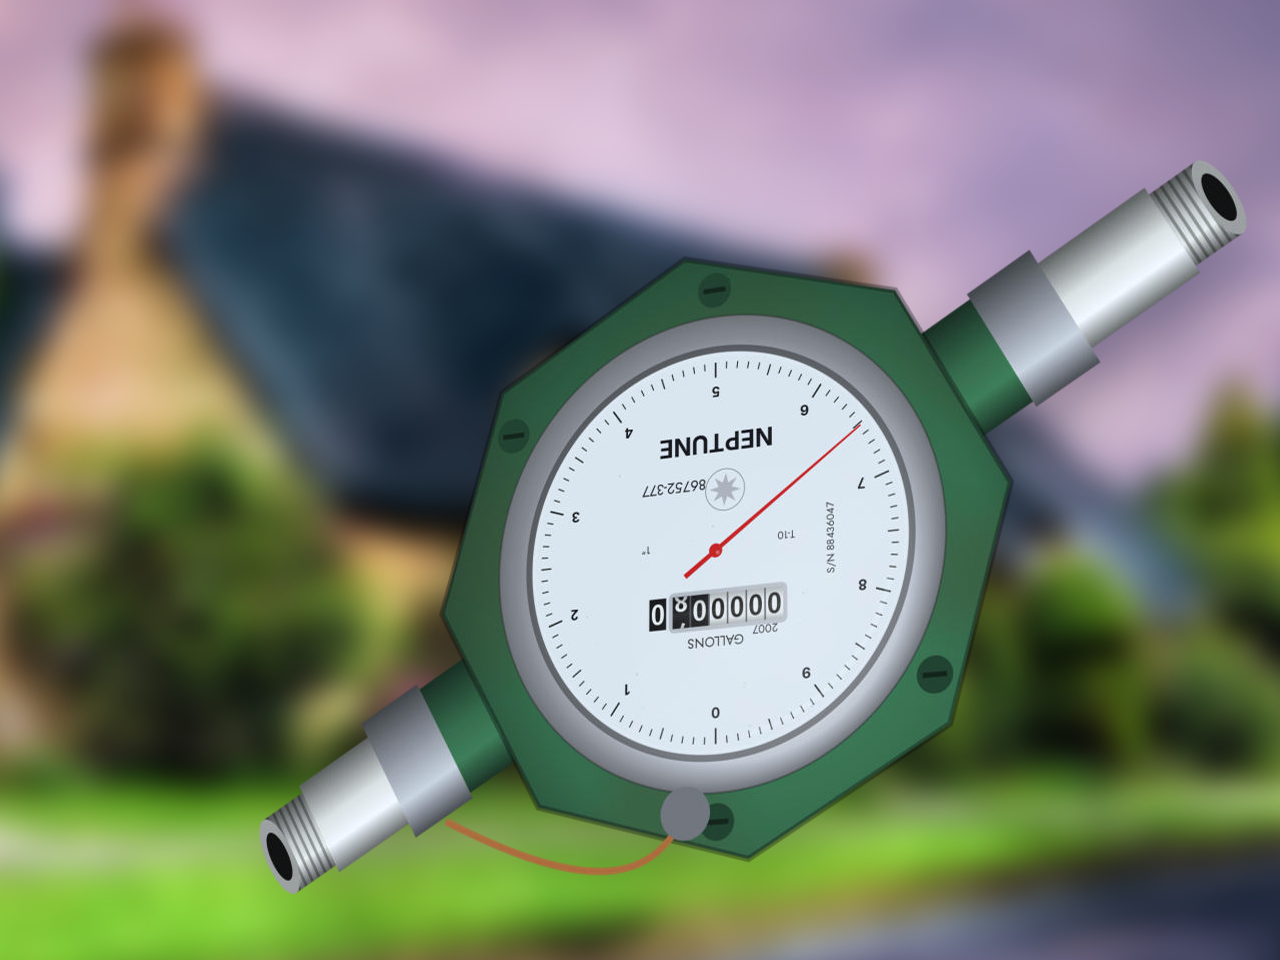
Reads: 76.5 gal
